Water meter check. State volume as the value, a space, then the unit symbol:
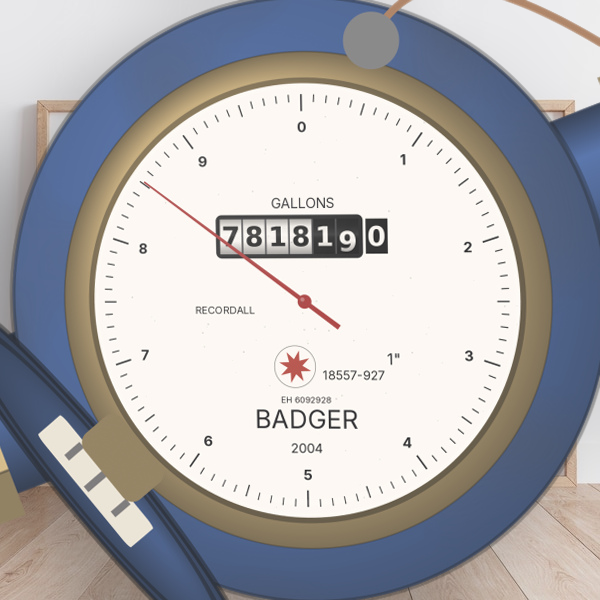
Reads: 7818188.5 gal
